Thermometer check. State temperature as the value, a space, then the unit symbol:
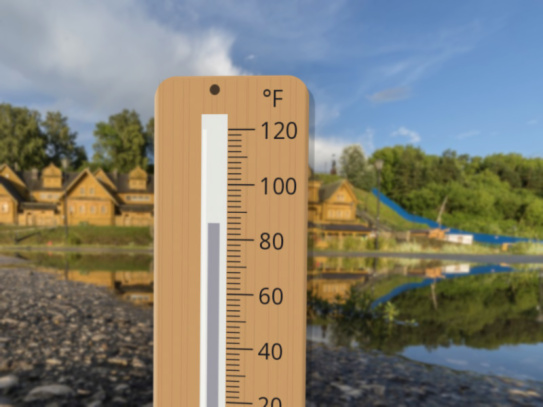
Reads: 86 °F
